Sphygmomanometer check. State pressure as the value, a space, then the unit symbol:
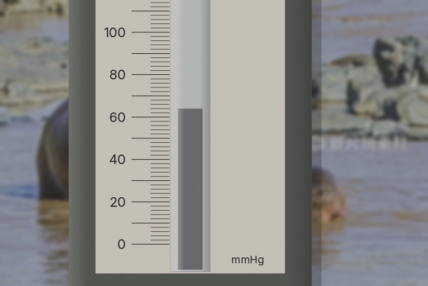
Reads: 64 mmHg
